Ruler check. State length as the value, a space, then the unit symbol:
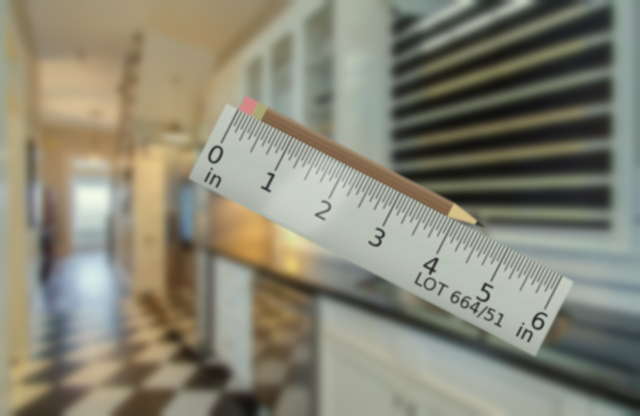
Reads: 4.5 in
